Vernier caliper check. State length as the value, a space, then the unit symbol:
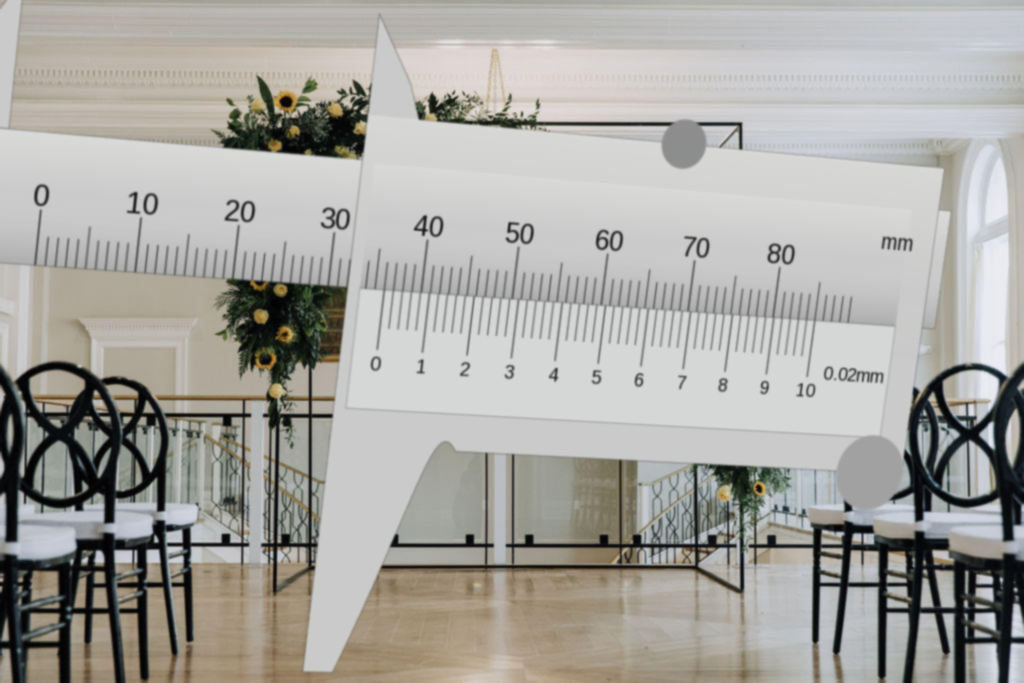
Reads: 36.0 mm
